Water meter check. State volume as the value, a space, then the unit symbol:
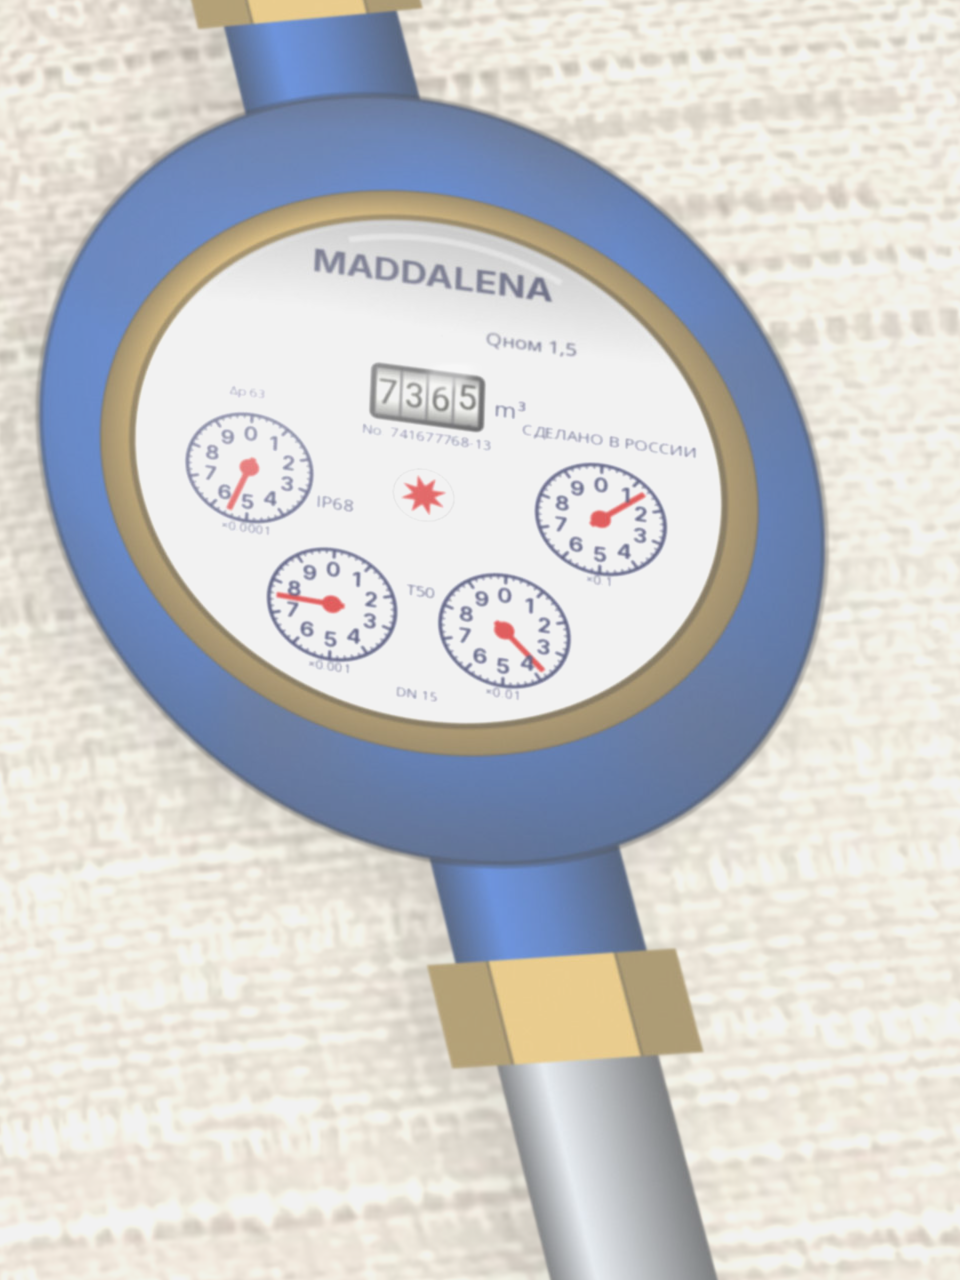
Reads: 7365.1375 m³
